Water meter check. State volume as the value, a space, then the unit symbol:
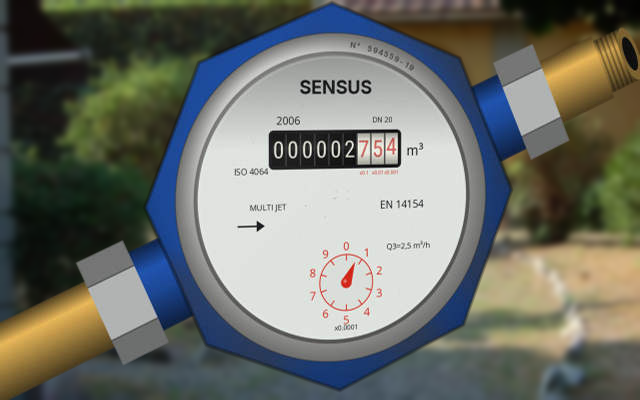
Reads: 2.7540 m³
